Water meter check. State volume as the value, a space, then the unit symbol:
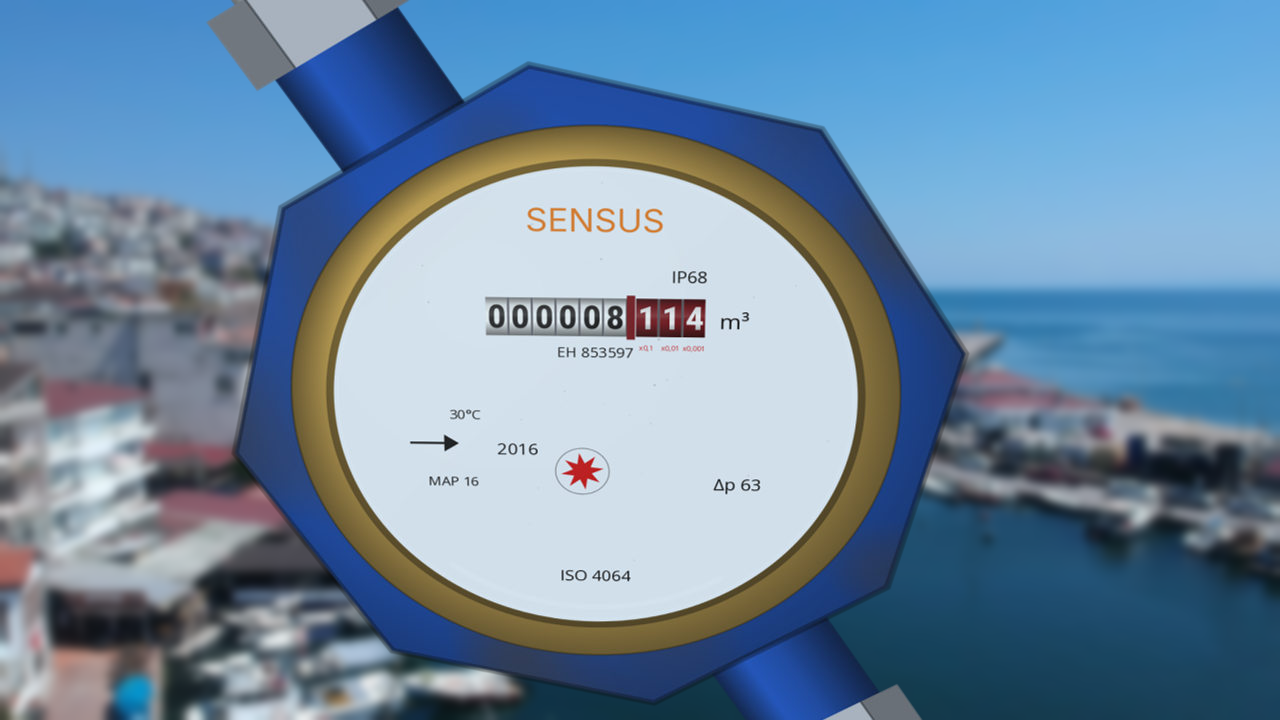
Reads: 8.114 m³
